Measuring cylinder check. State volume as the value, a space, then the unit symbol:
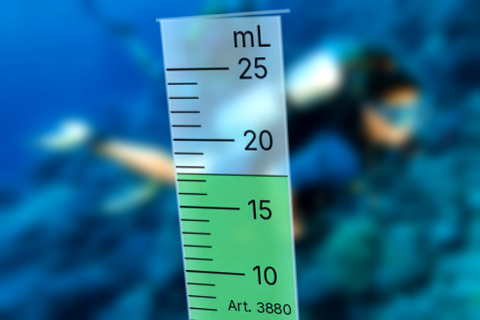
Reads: 17.5 mL
